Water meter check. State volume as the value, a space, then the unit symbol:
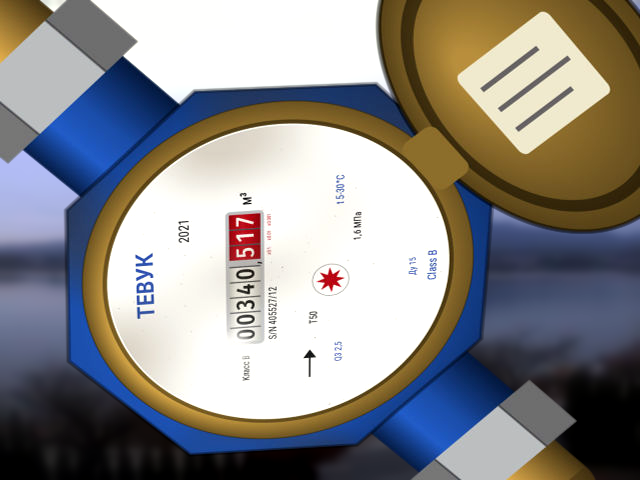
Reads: 340.517 m³
